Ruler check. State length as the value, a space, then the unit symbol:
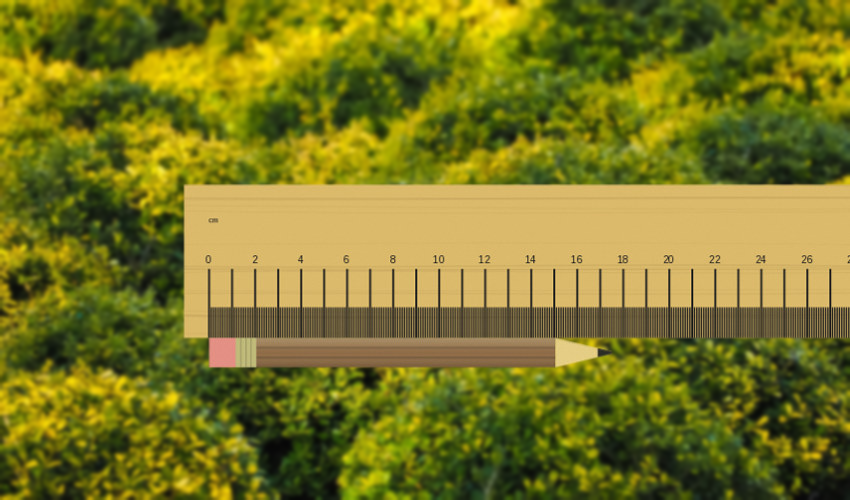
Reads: 17.5 cm
